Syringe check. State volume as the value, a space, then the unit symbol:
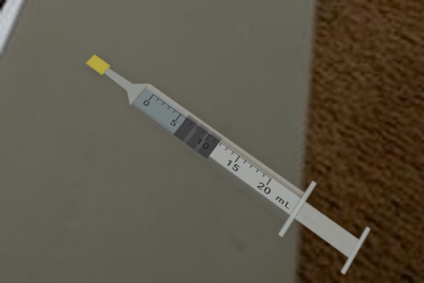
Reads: 6 mL
